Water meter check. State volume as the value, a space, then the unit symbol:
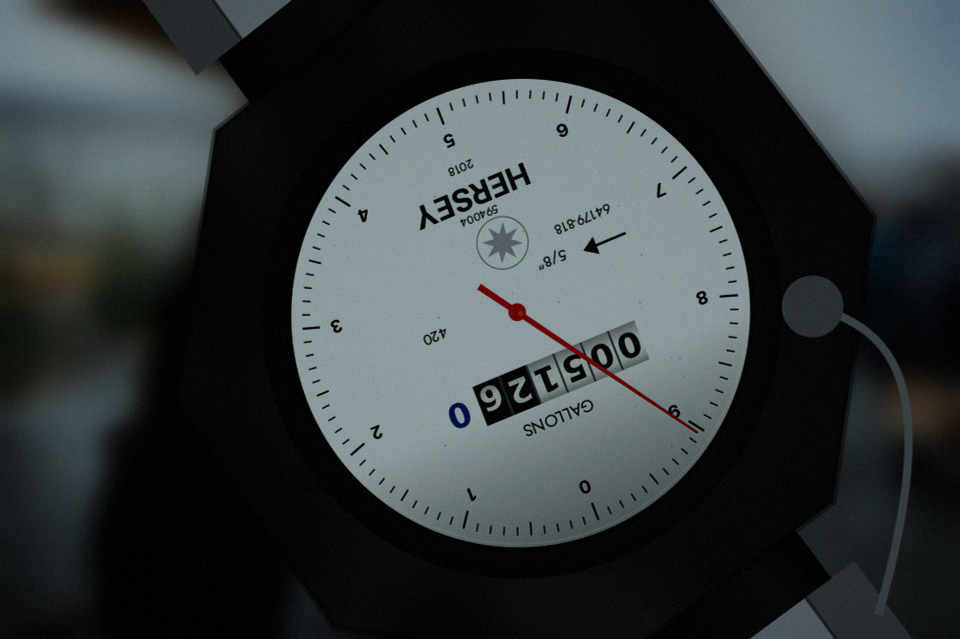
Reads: 51259.0 gal
